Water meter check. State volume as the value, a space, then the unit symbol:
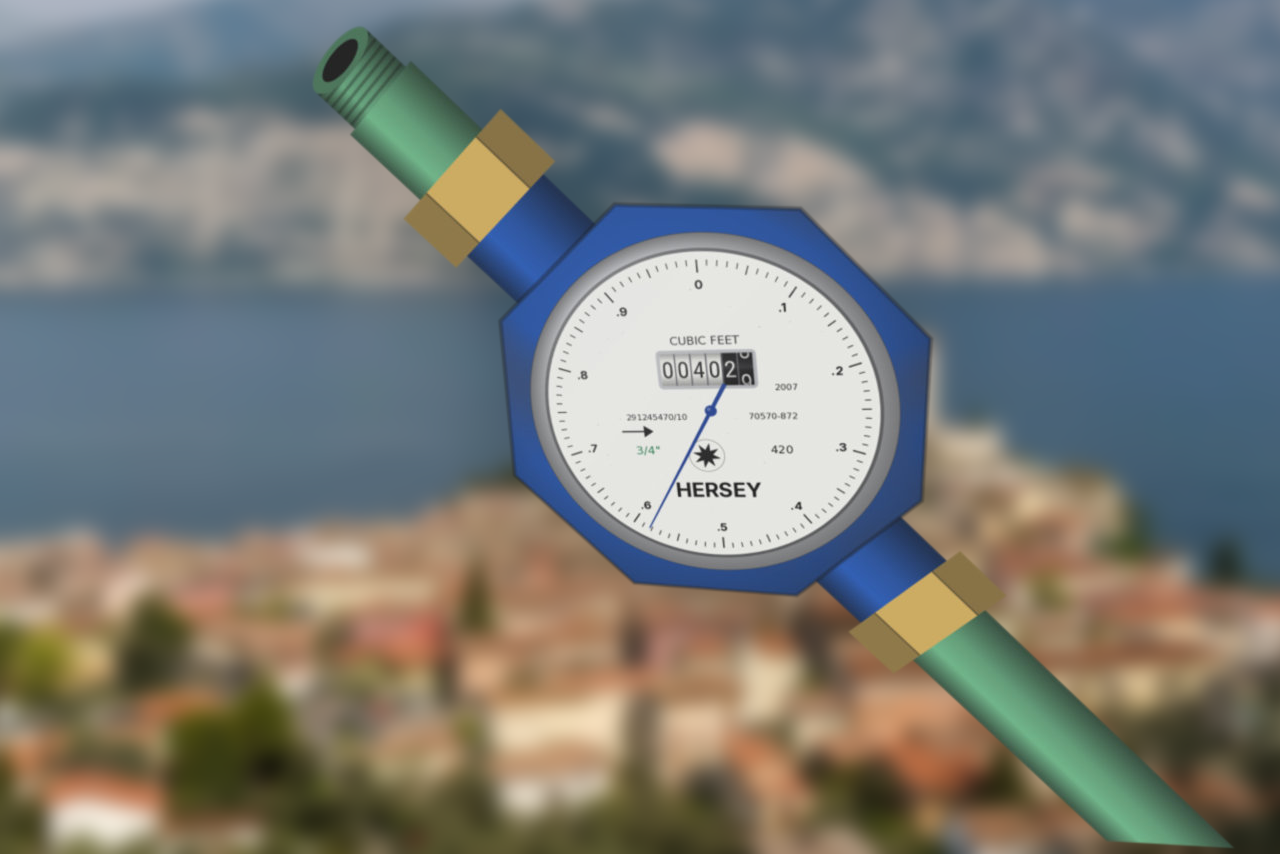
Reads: 4028.58 ft³
